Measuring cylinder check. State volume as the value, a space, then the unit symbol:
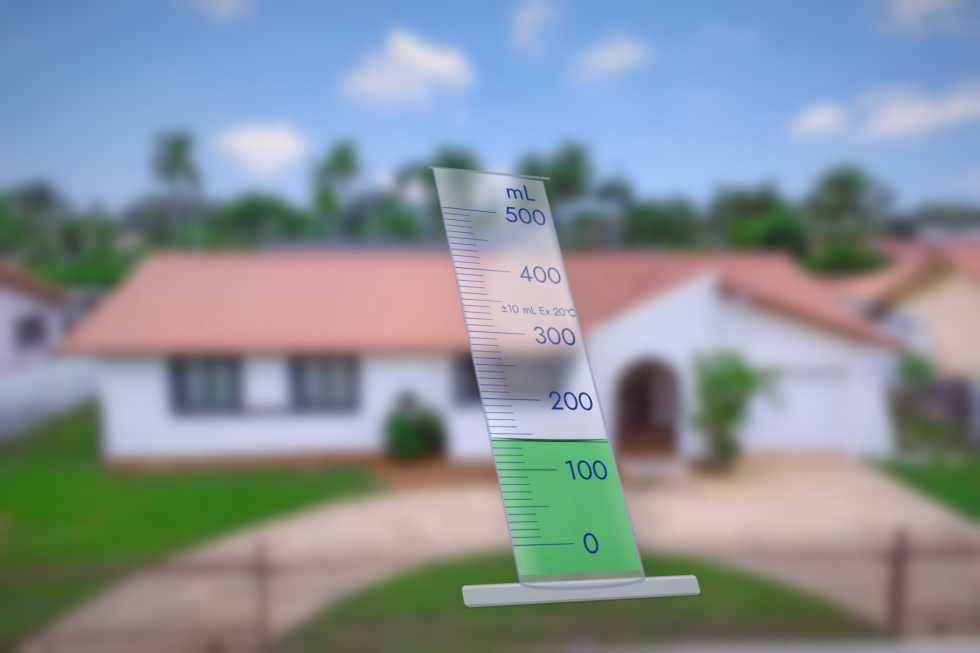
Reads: 140 mL
